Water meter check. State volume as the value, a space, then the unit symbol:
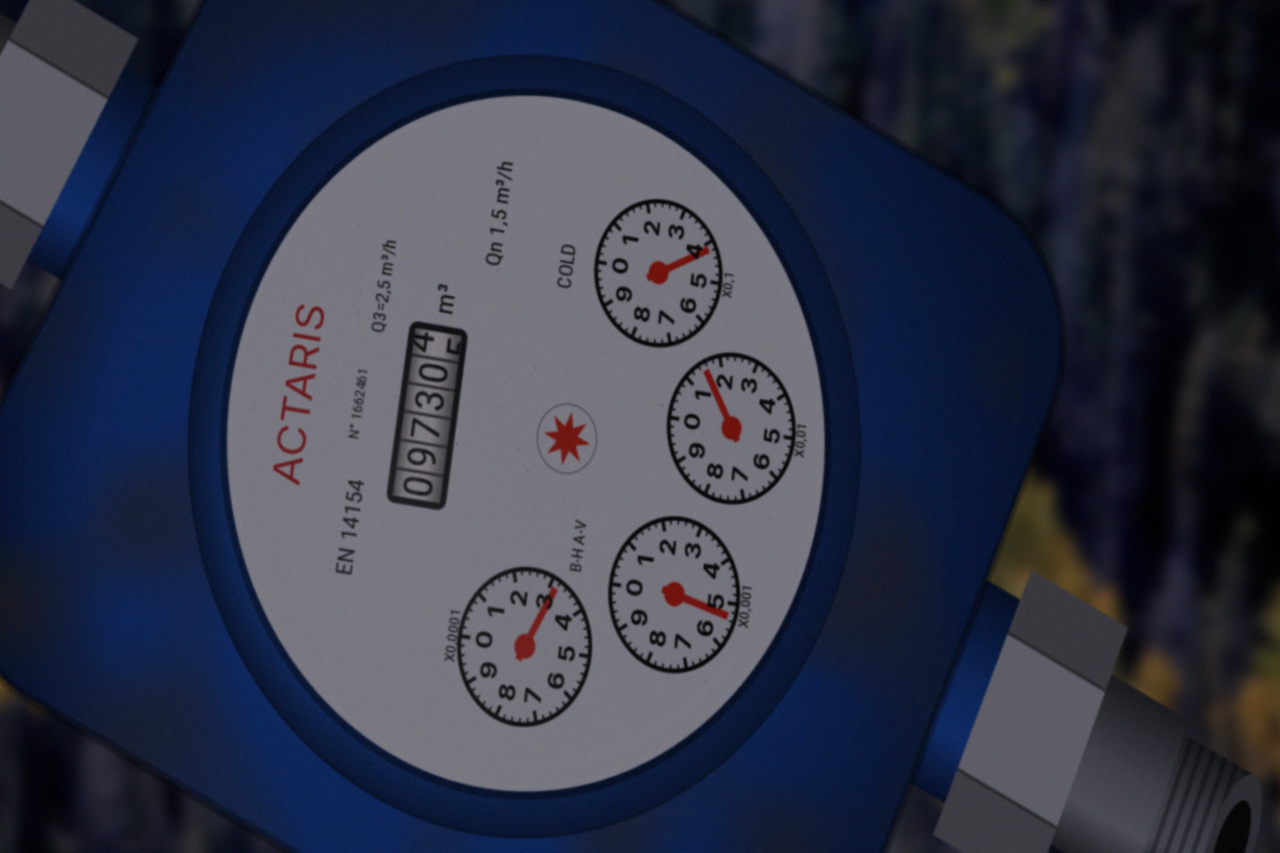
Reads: 97304.4153 m³
